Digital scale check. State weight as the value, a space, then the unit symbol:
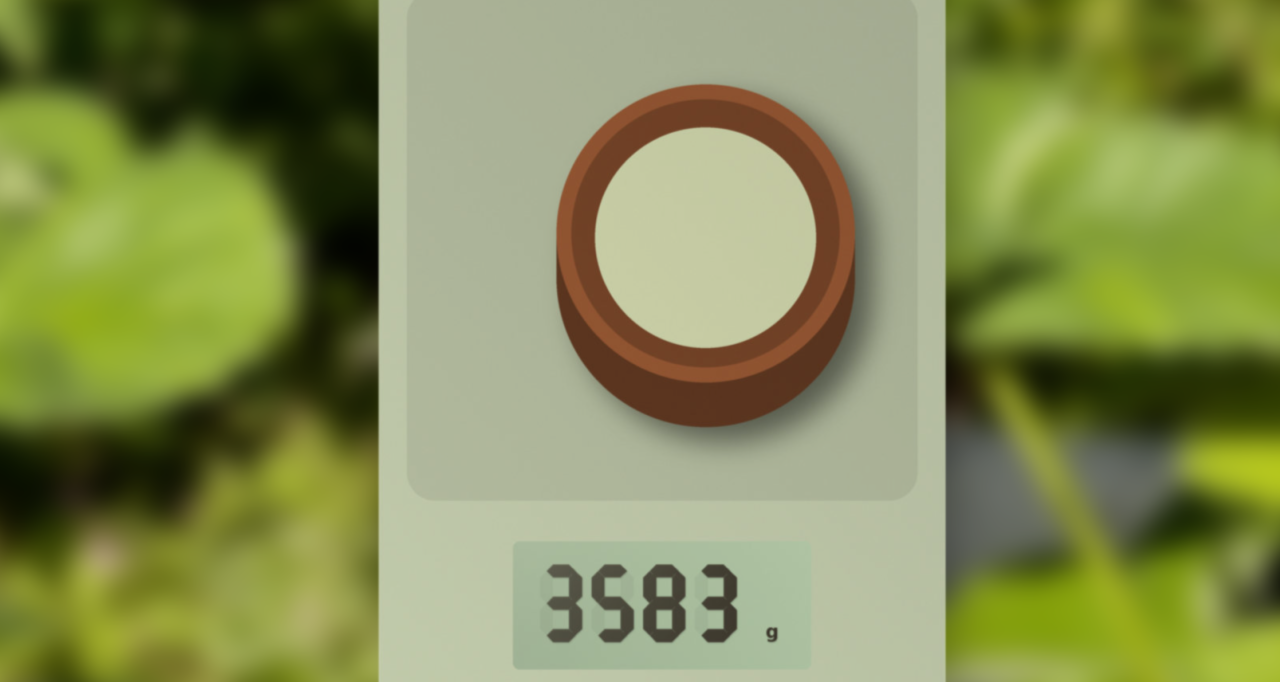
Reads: 3583 g
